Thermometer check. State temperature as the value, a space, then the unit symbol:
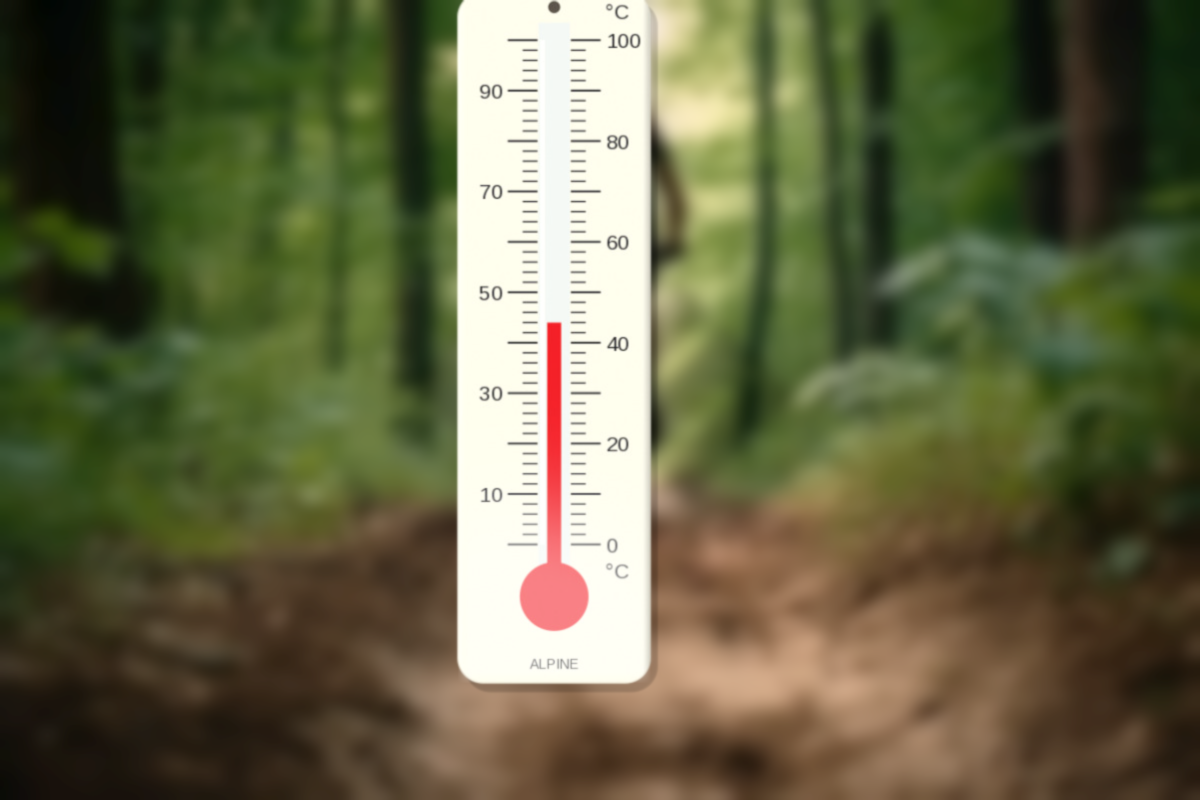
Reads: 44 °C
